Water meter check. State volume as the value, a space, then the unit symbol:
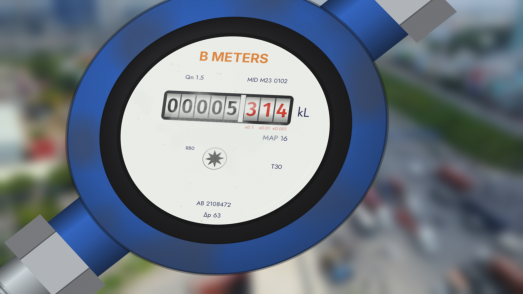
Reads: 5.314 kL
